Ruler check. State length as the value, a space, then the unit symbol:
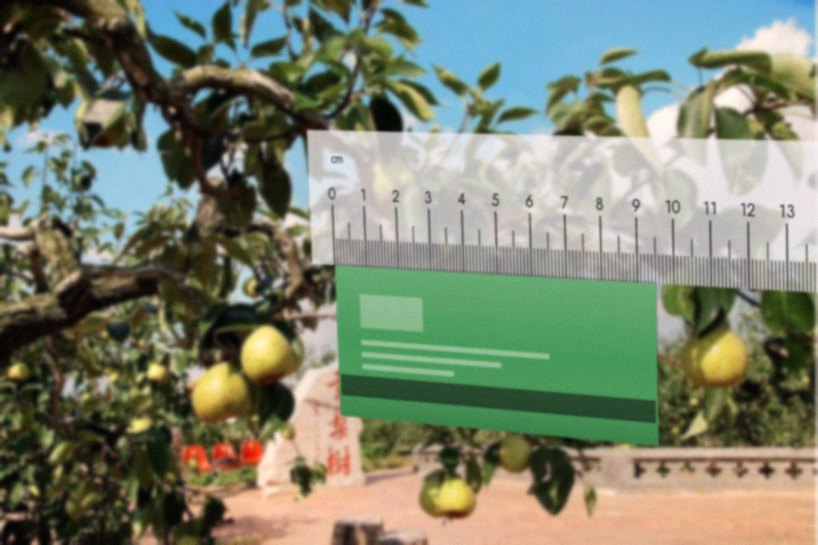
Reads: 9.5 cm
